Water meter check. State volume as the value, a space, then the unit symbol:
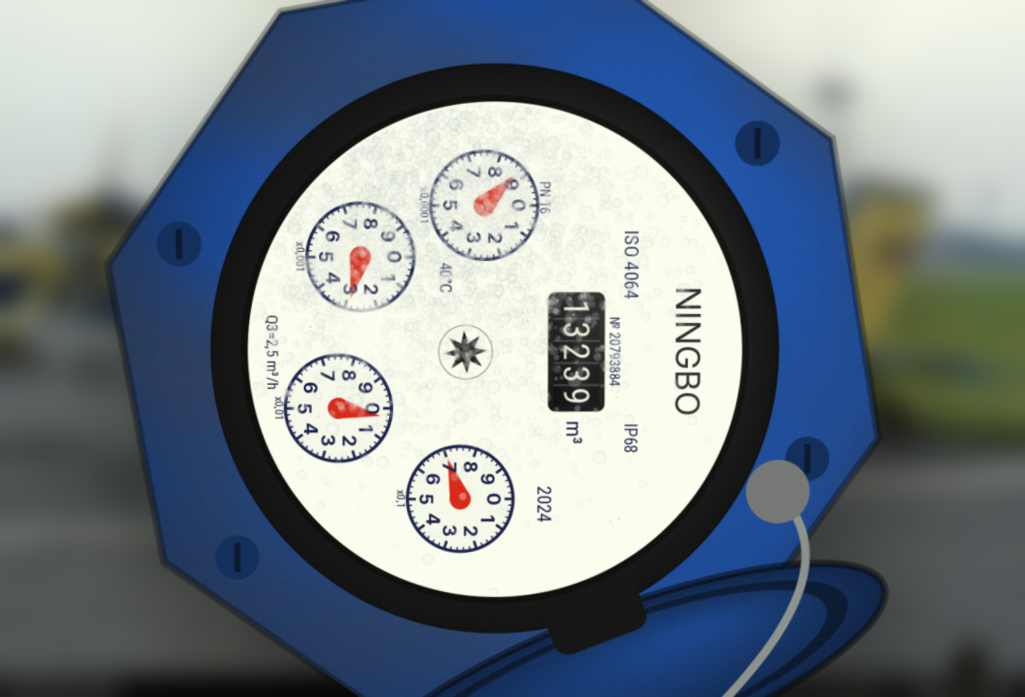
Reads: 13239.7028 m³
